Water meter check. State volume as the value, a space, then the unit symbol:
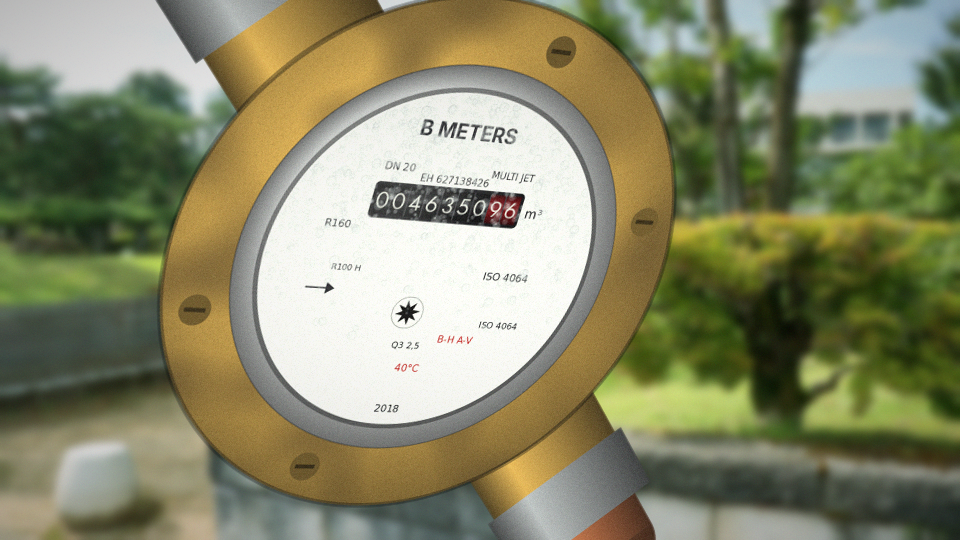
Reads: 46350.96 m³
